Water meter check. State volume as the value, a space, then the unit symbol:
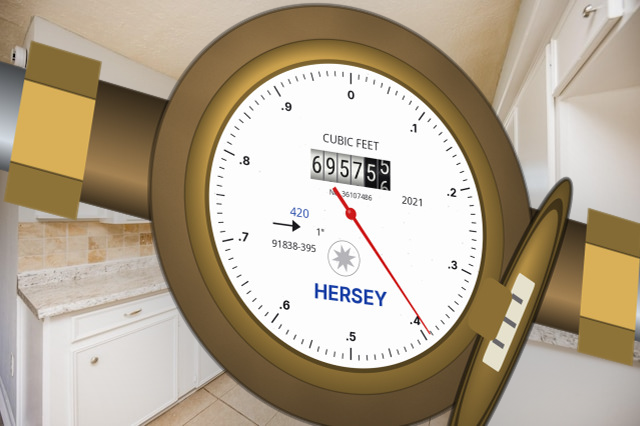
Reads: 695755.39 ft³
